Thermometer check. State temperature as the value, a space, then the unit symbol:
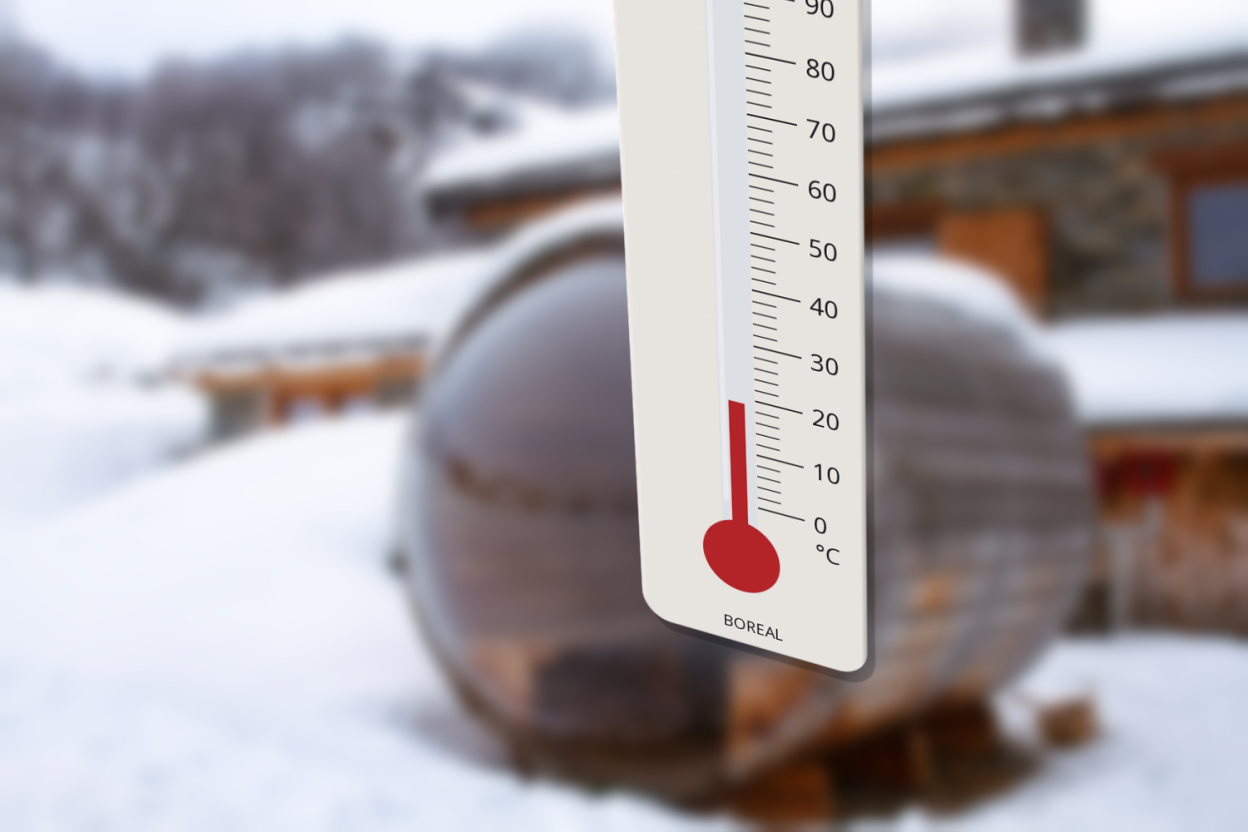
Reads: 19 °C
